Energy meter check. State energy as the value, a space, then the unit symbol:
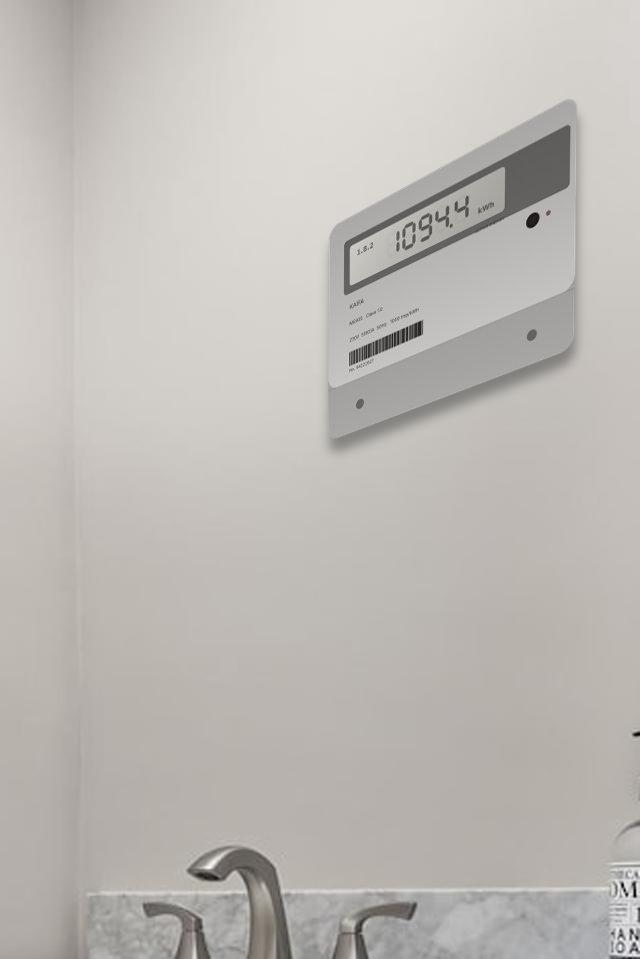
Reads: 1094.4 kWh
